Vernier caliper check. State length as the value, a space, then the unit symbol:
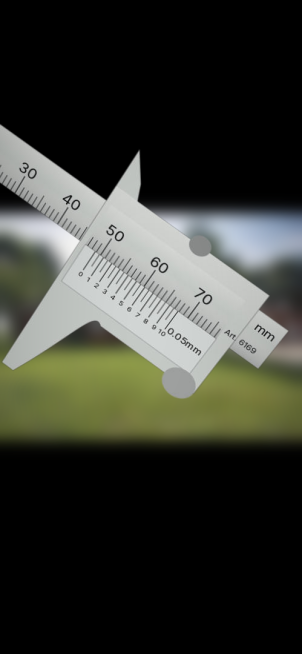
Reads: 48.8 mm
